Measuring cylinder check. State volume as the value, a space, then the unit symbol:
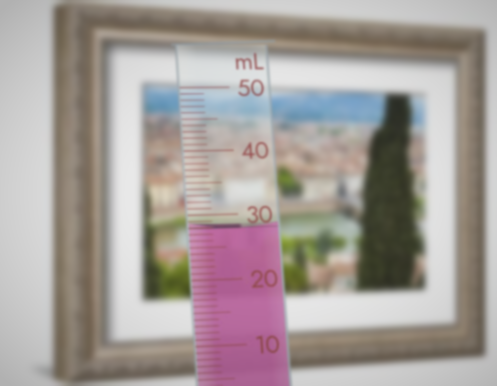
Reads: 28 mL
